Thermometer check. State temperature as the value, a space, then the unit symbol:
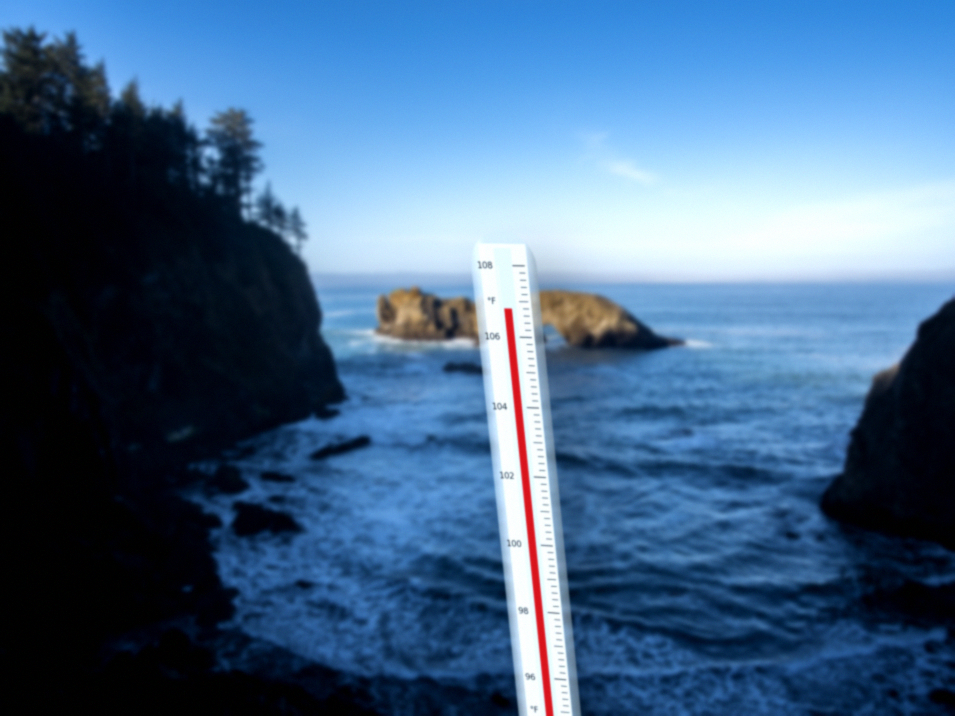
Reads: 106.8 °F
